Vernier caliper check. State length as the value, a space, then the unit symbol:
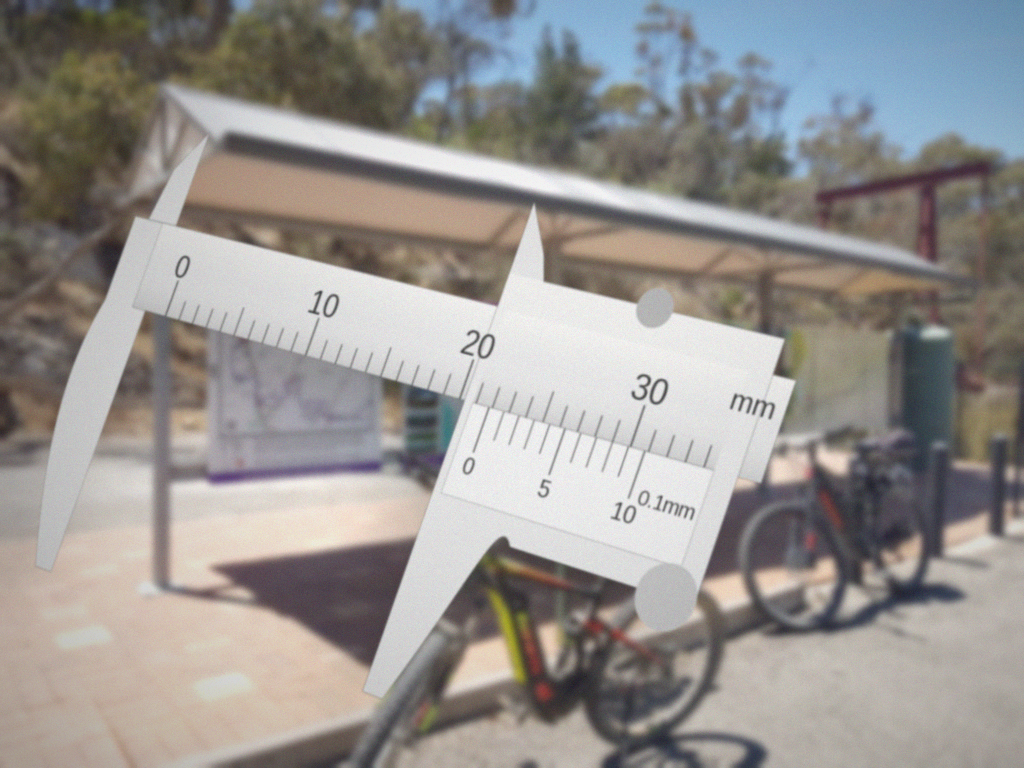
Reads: 21.8 mm
